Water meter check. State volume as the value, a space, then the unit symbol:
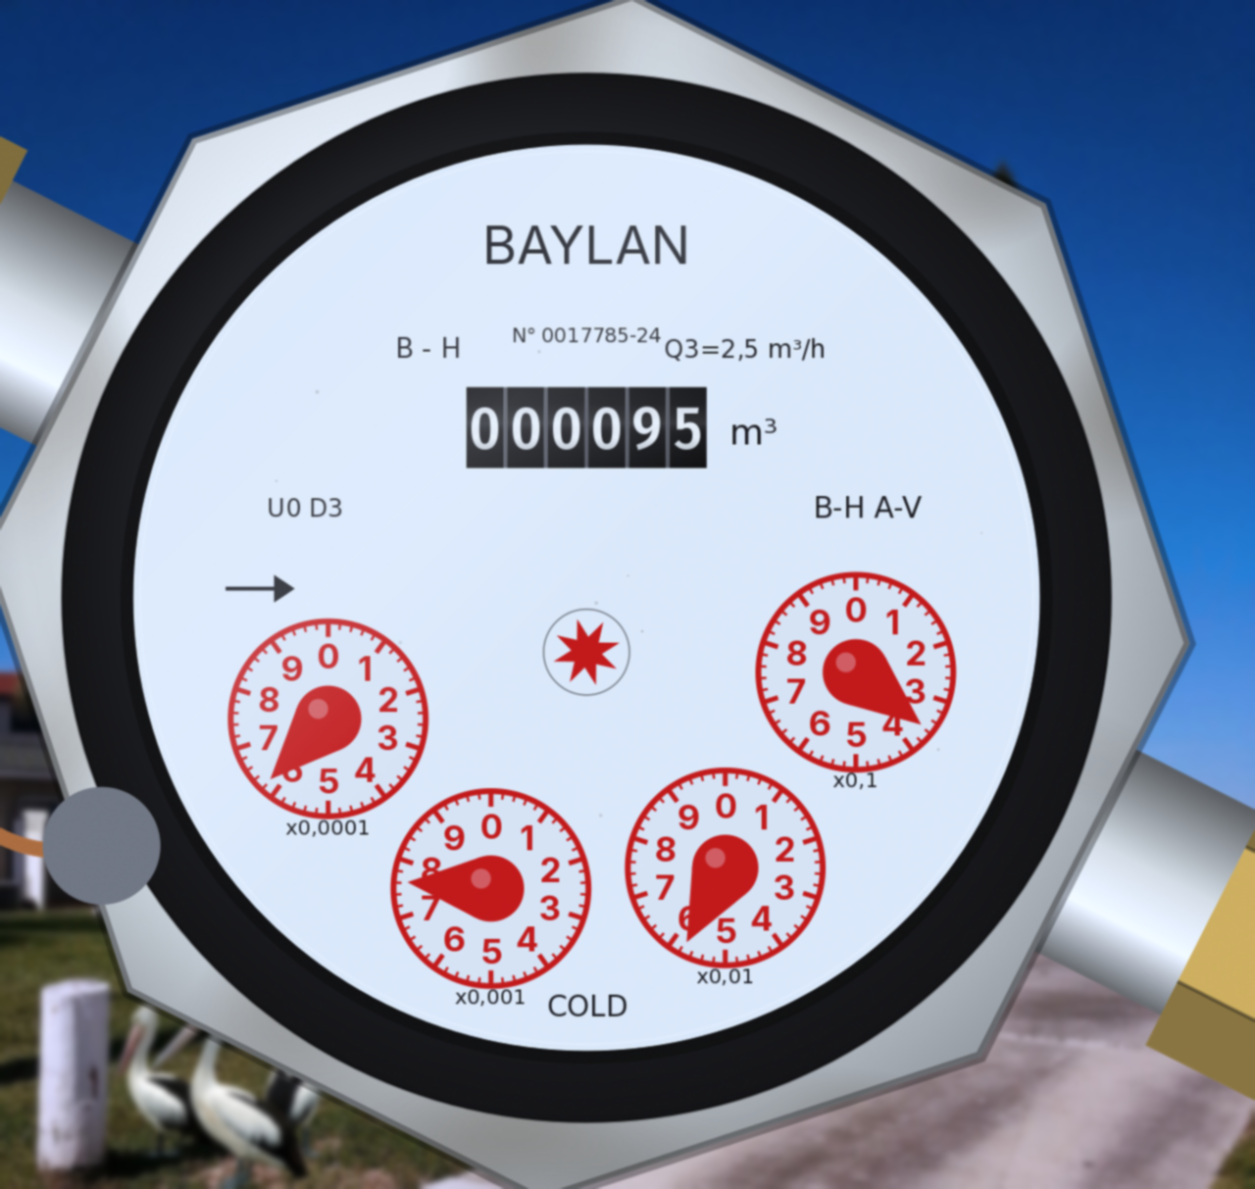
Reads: 95.3576 m³
